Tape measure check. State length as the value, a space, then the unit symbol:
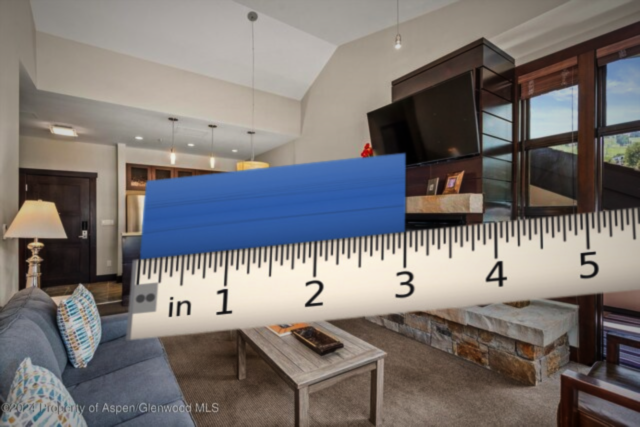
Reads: 3 in
